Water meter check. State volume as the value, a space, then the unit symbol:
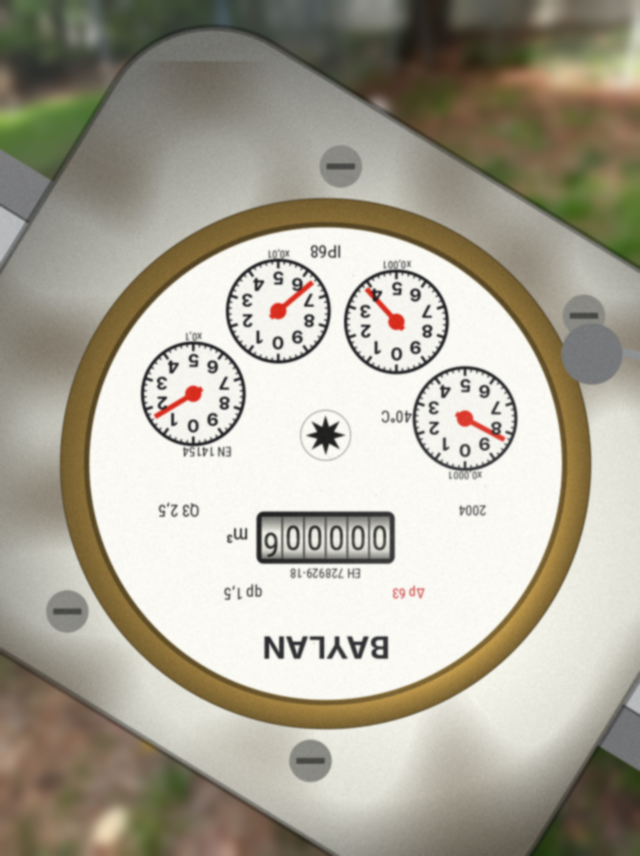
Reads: 6.1638 m³
